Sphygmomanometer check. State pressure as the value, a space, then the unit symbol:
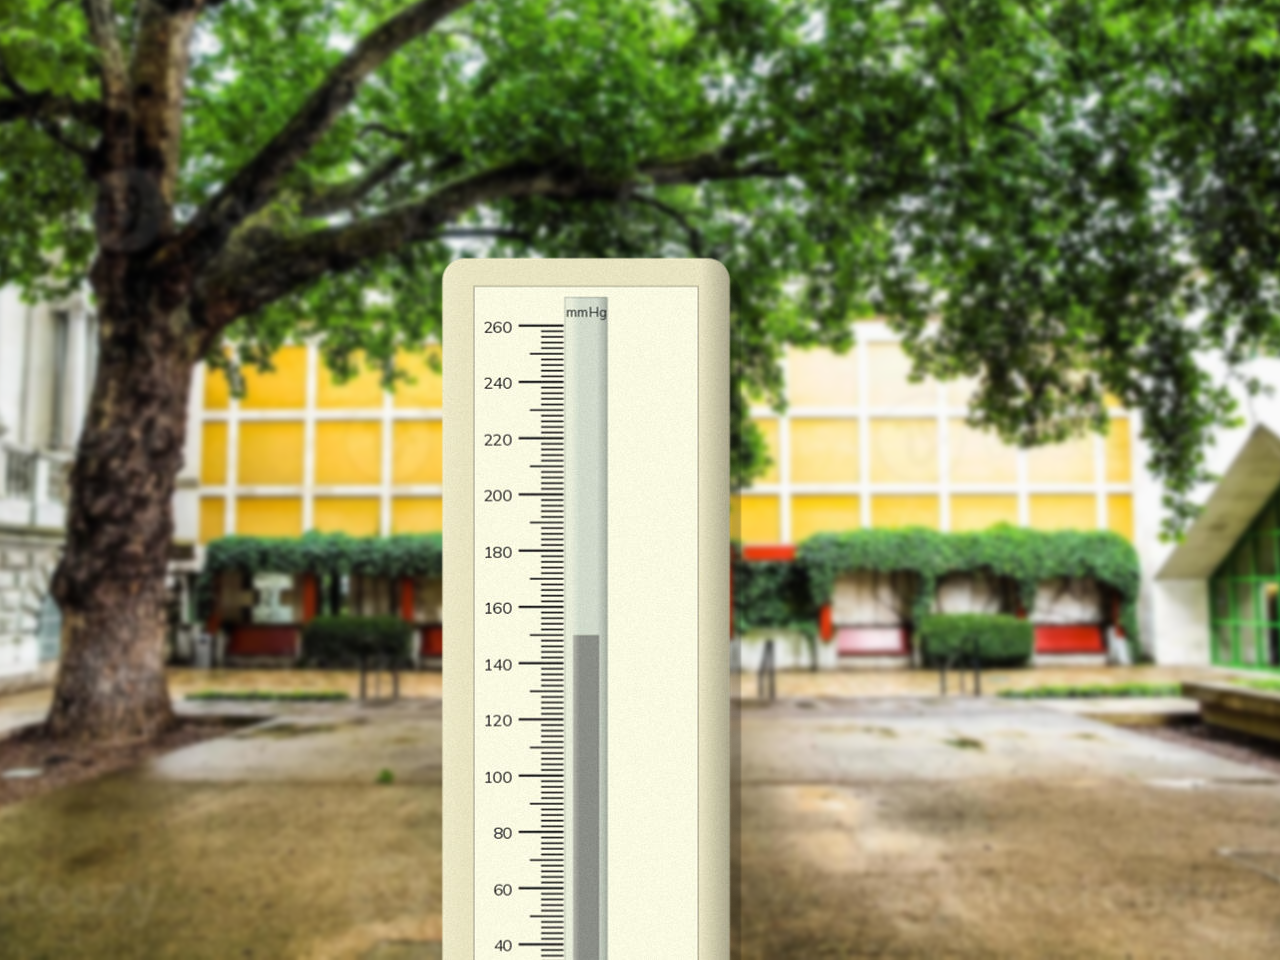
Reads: 150 mmHg
